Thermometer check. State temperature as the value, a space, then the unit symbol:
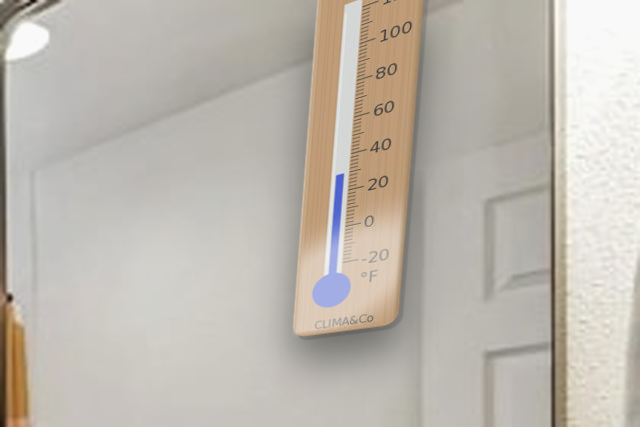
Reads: 30 °F
